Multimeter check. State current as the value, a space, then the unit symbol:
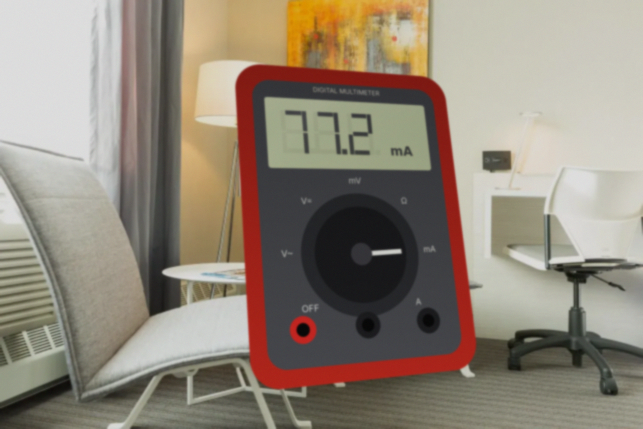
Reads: 77.2 mA
